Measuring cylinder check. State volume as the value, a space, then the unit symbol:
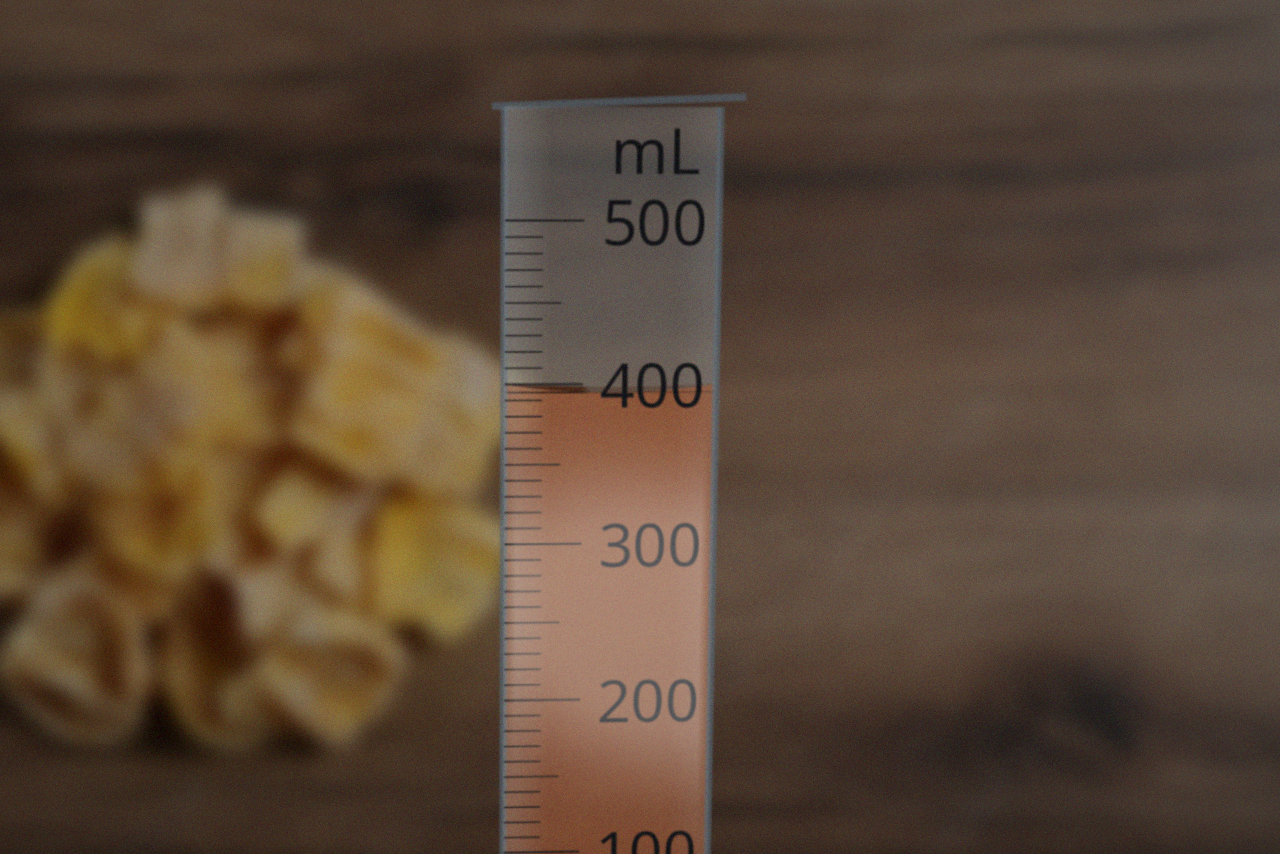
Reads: 395 mL
